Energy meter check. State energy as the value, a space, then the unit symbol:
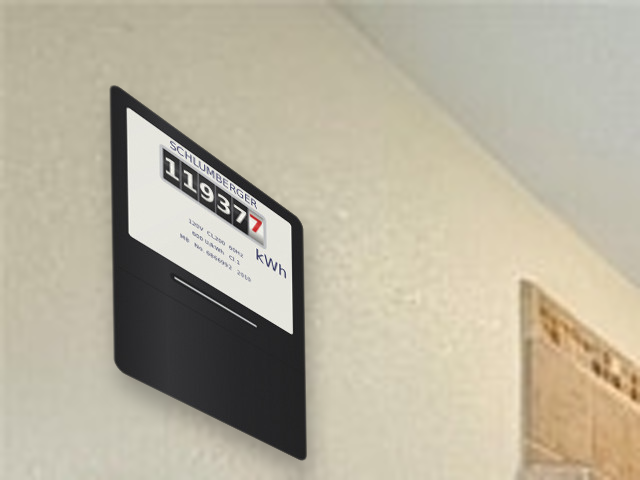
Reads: 11937.7 kWh
